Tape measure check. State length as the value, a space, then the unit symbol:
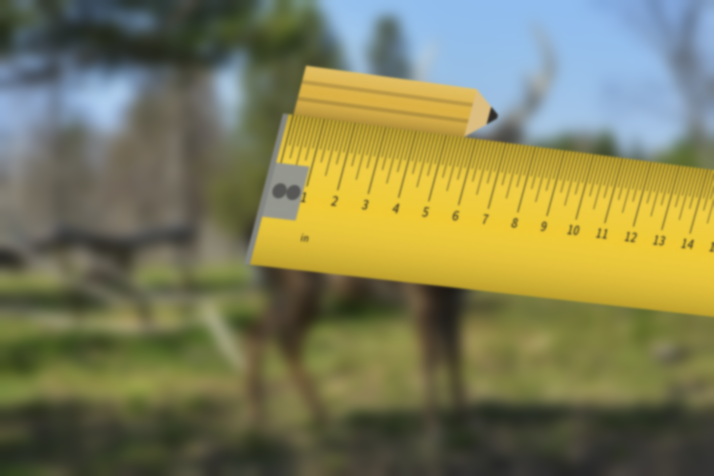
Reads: 6.5 in
